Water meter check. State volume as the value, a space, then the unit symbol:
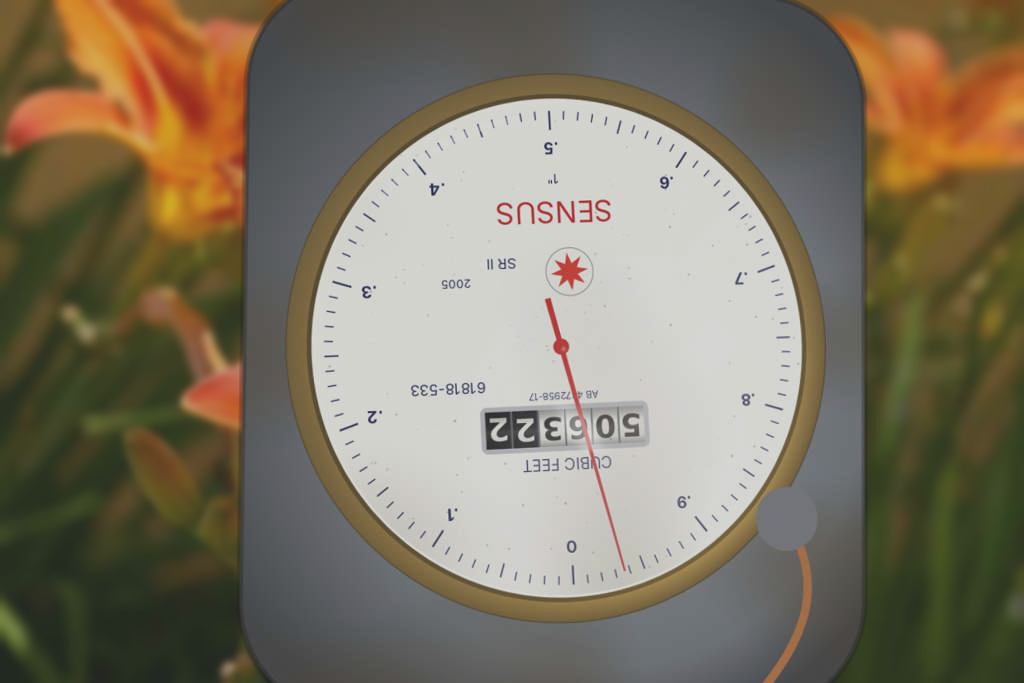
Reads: 506321.96 ft³
